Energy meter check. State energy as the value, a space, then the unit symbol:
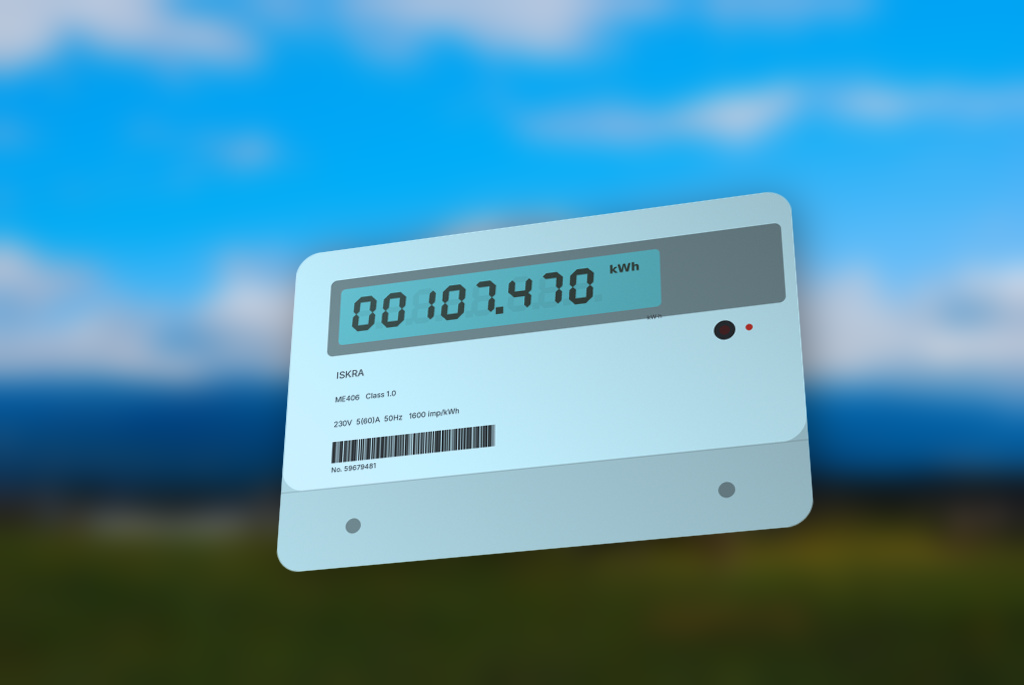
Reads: 107.470 kWh
